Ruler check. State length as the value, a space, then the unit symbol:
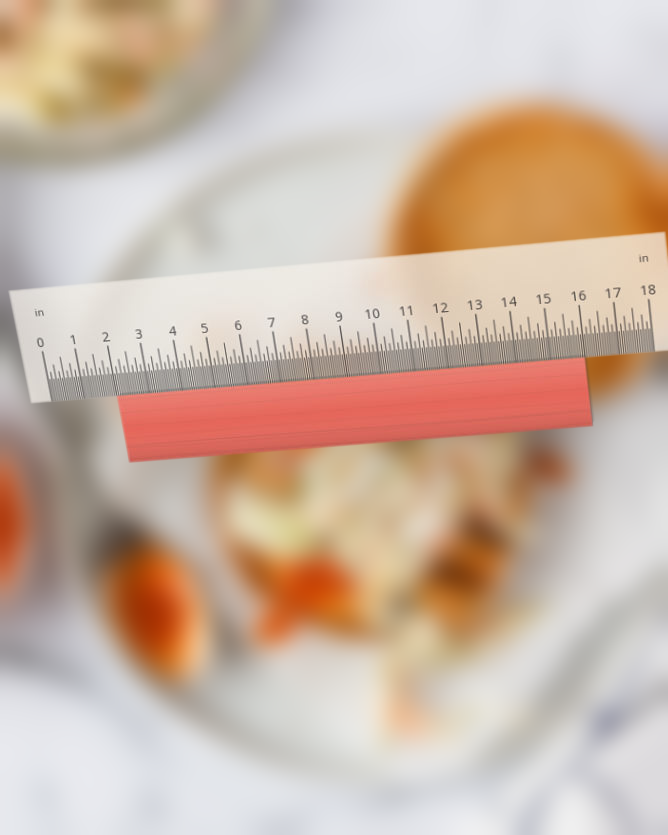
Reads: 14 in
